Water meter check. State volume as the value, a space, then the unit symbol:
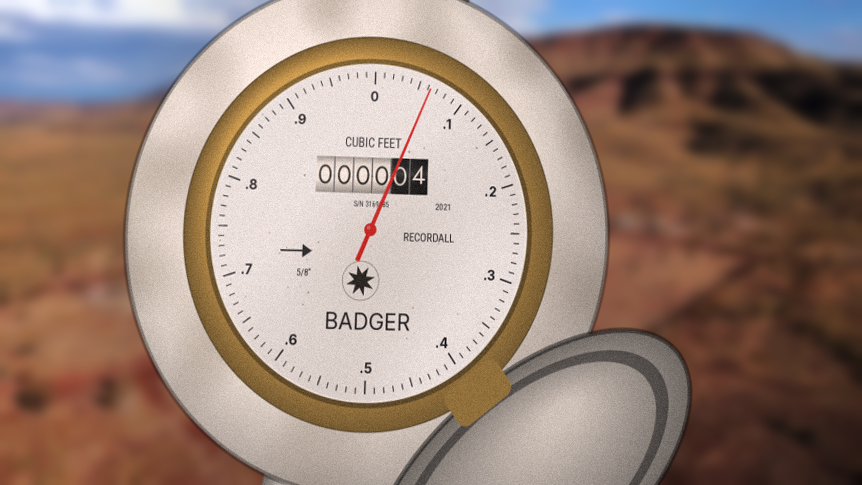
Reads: 4.06 ft³
